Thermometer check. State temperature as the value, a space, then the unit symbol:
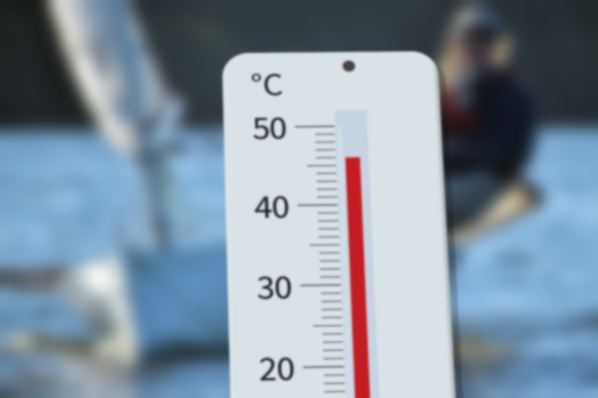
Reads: 46 °C
